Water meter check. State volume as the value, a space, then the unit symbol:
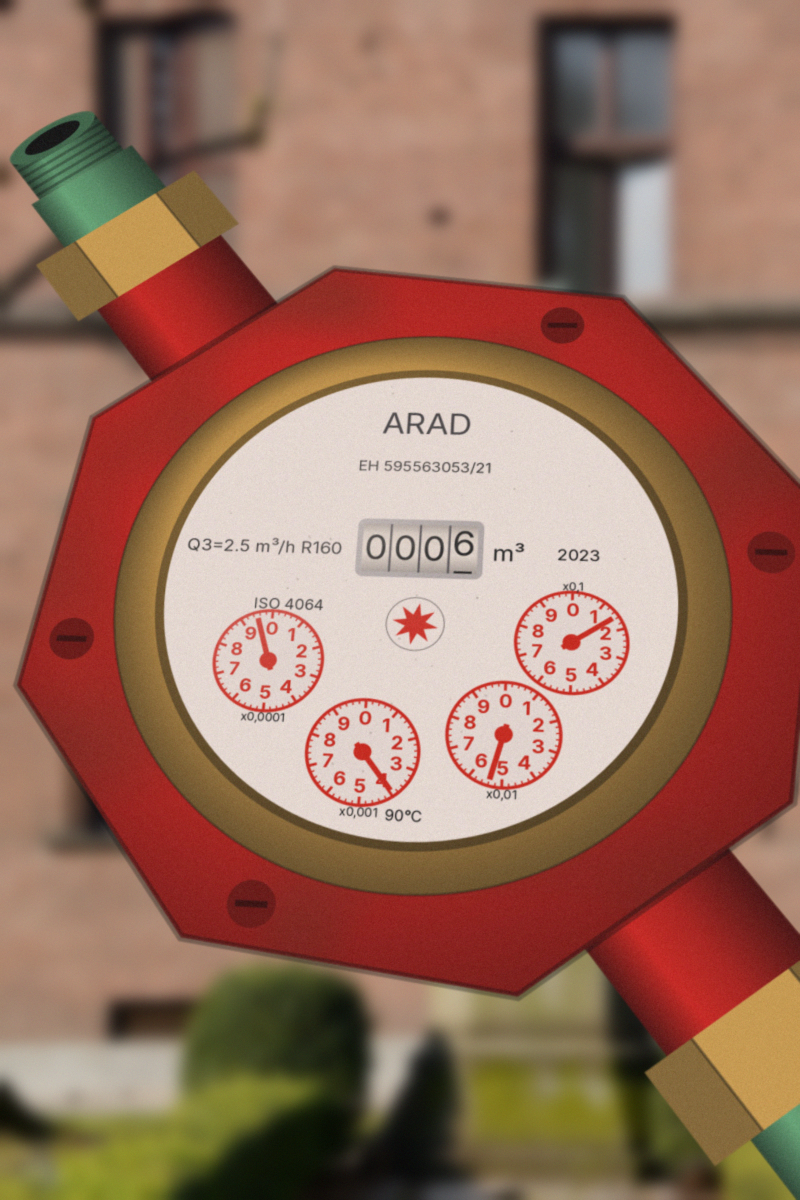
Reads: 6.1539 m³
